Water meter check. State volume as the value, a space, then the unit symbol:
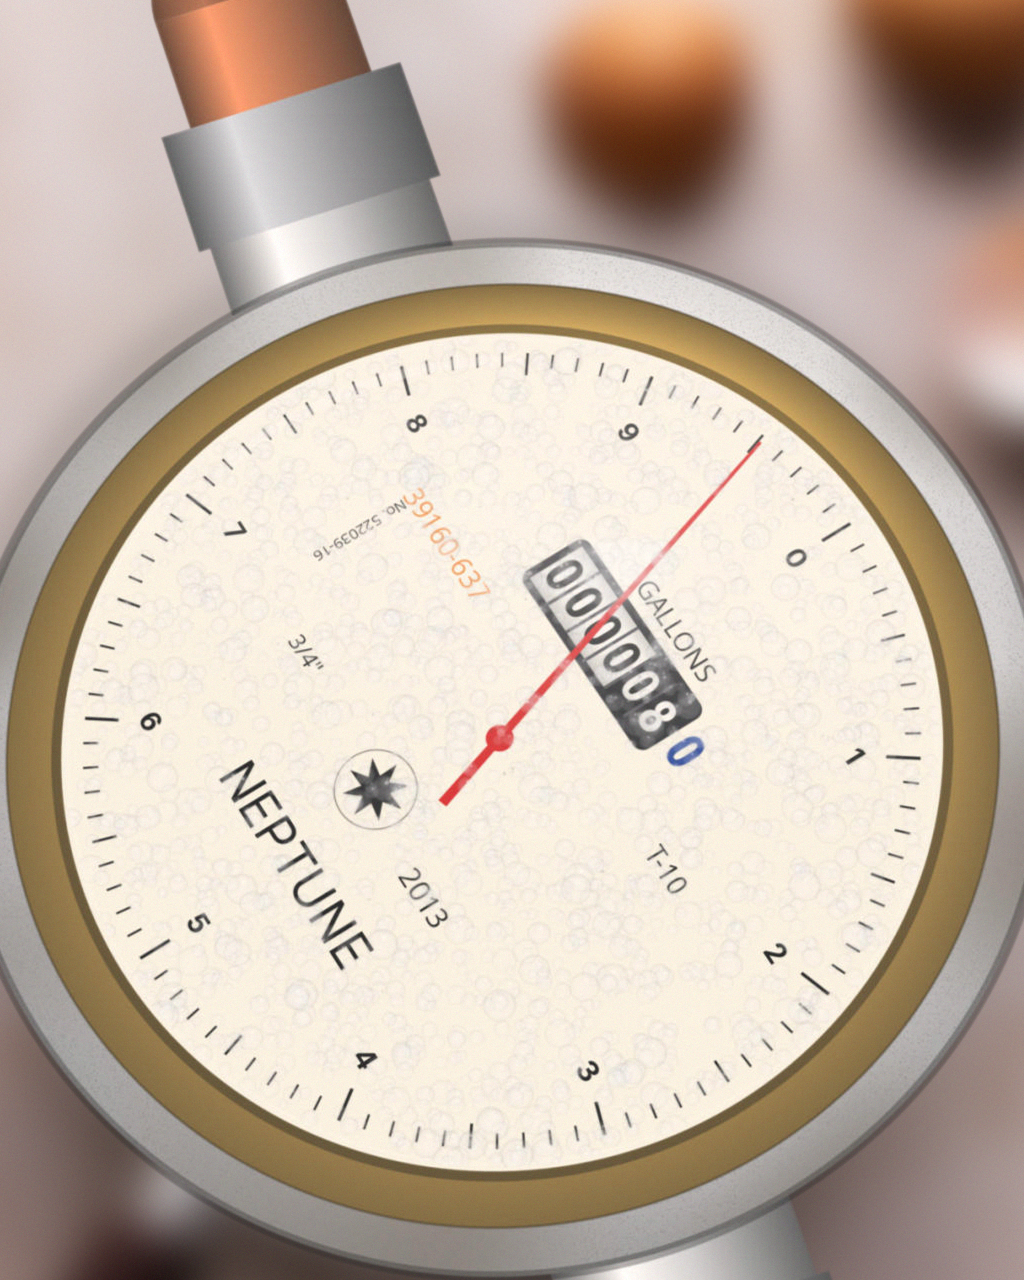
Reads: 79.5 gal
